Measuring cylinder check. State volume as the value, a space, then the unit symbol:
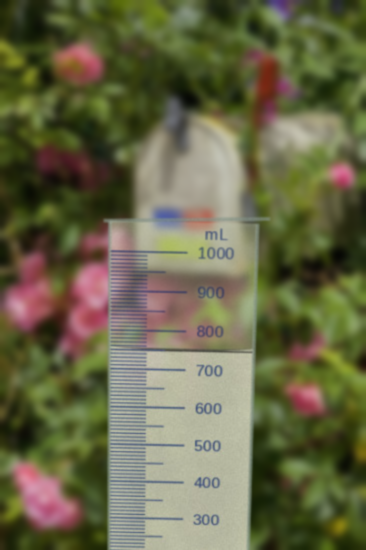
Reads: 750 mL
